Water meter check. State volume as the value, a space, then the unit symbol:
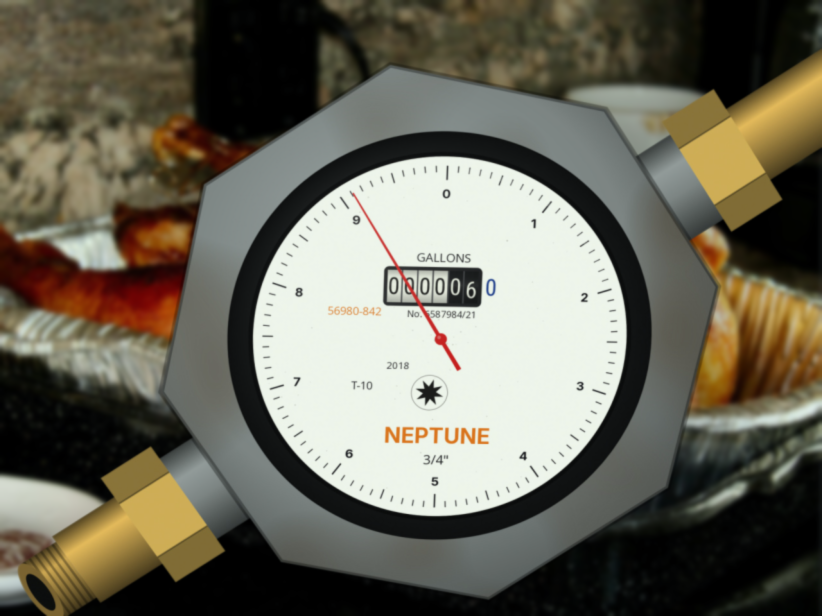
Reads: 59.1 gal
